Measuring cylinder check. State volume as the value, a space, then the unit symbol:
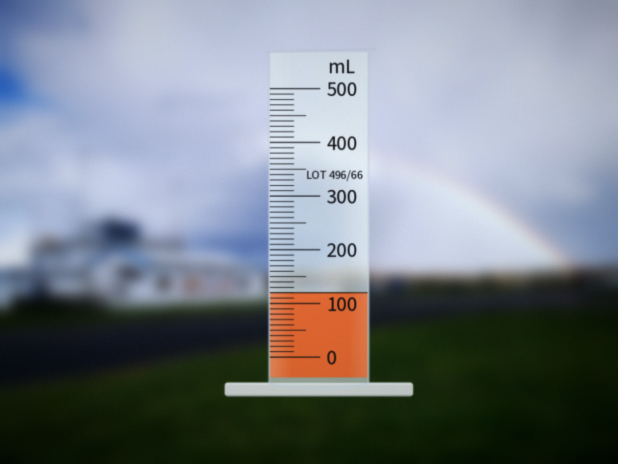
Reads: 120 mL
